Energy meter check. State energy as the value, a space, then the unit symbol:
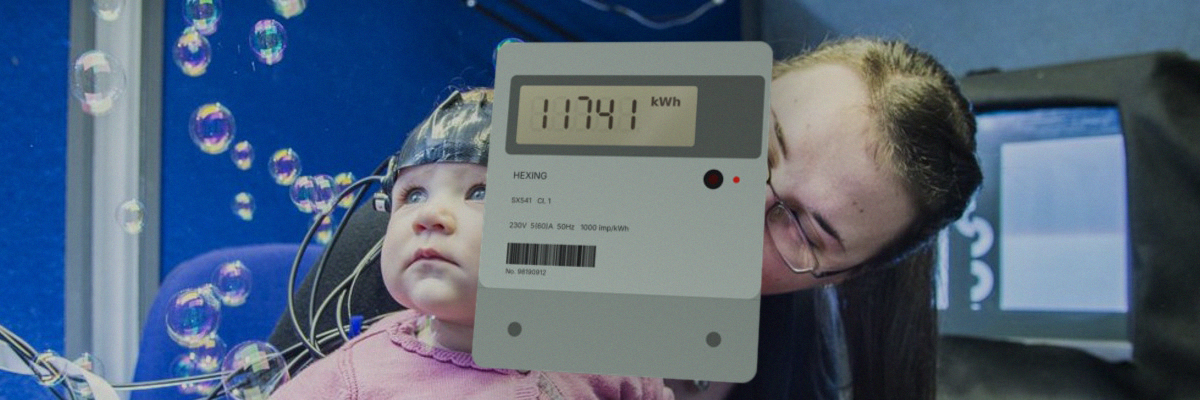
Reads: 11741 kWh
